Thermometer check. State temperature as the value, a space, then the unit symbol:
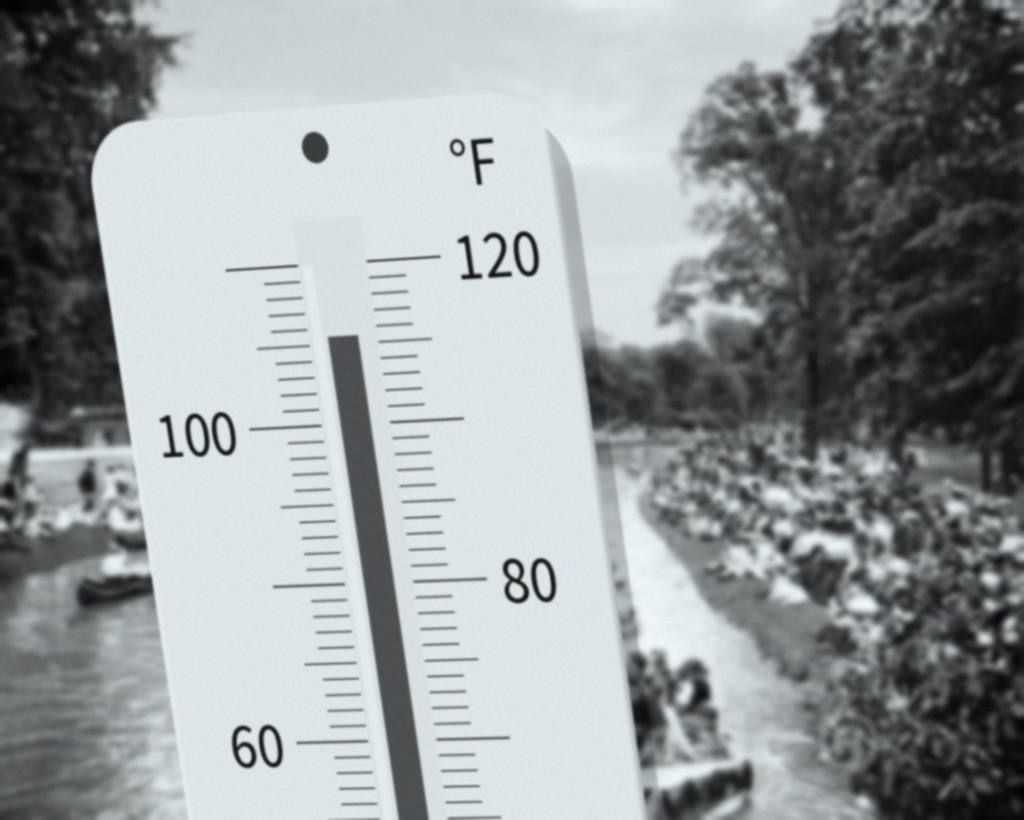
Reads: 111 °F
